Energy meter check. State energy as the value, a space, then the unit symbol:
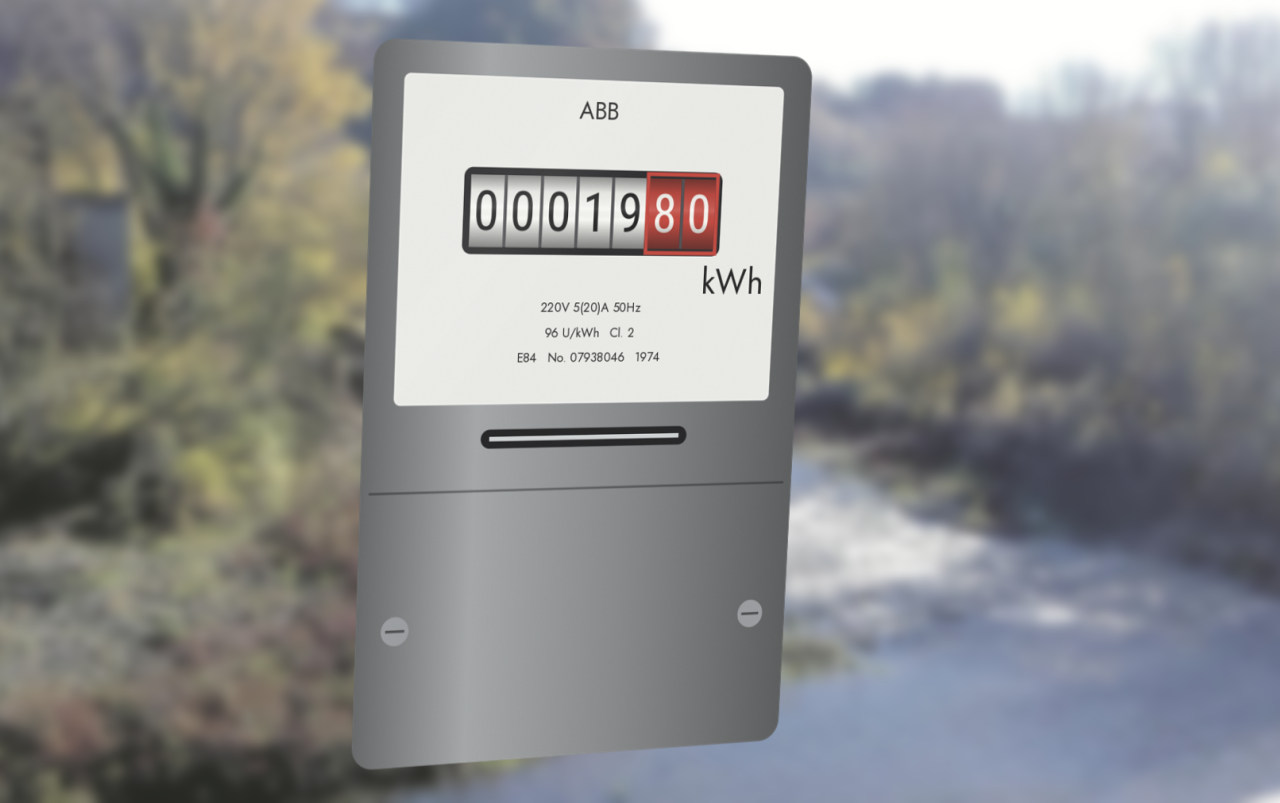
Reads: 19.80 kWh
